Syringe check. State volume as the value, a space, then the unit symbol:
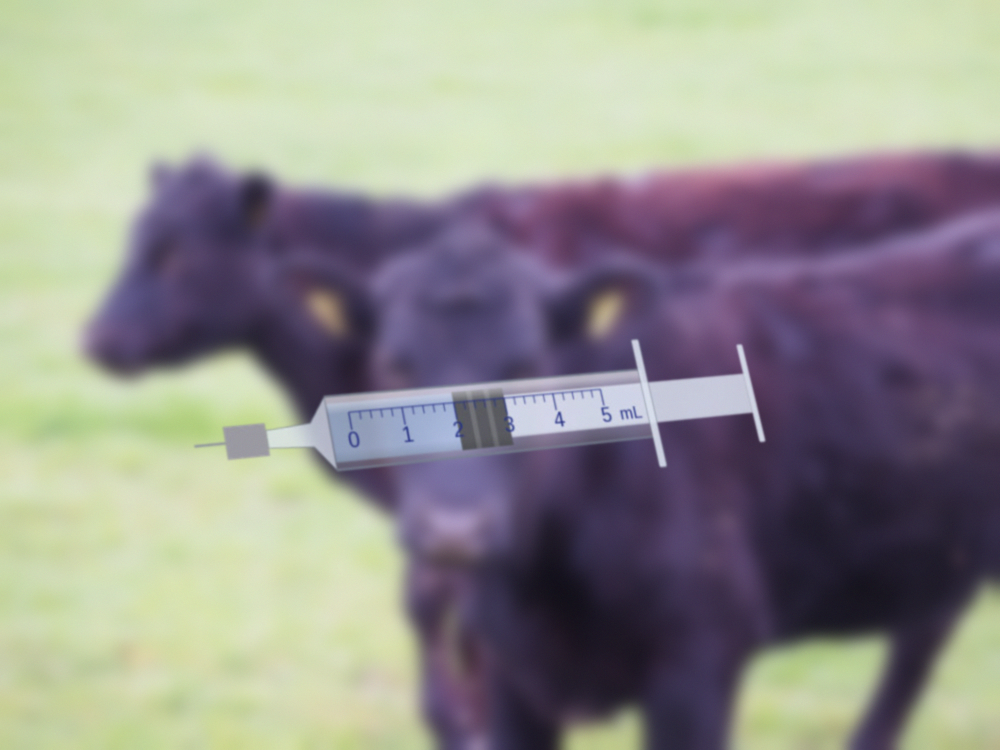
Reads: 2 mL
